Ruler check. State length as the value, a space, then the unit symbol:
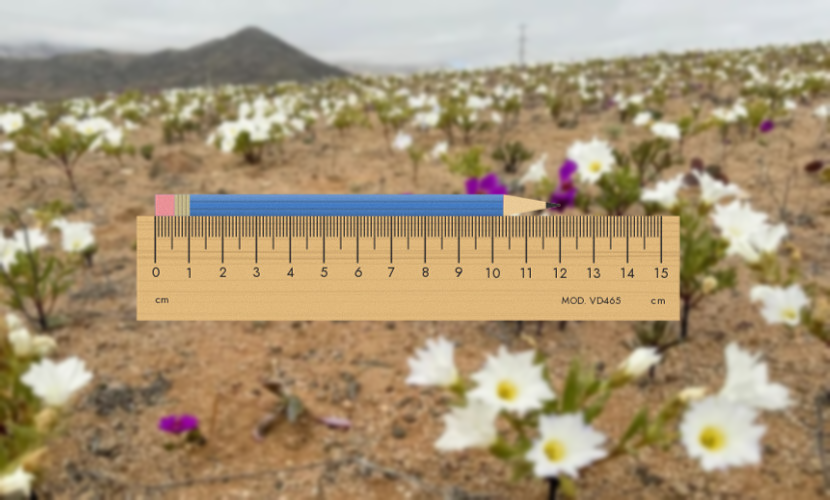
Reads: 12 cm
